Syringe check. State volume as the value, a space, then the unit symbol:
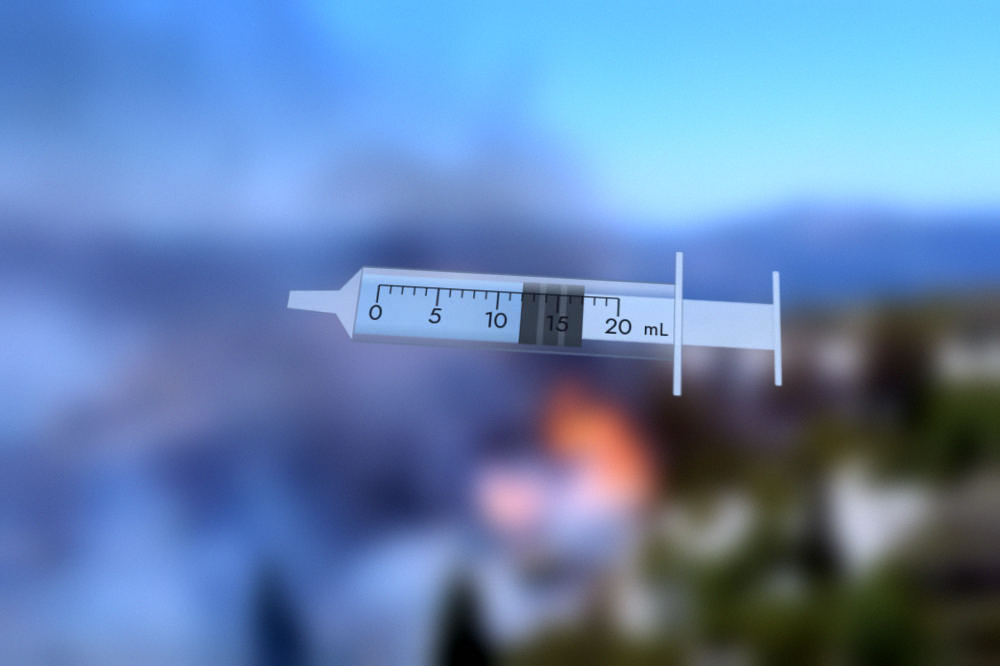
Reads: 12 mL
